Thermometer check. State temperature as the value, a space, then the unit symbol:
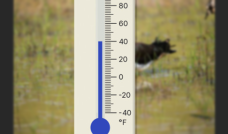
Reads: 40 °F
